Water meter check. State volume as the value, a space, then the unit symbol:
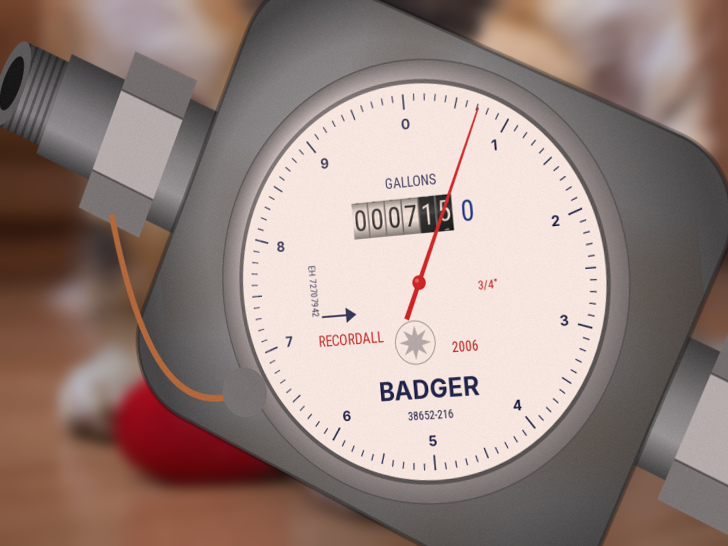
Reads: 7150.7 gal
